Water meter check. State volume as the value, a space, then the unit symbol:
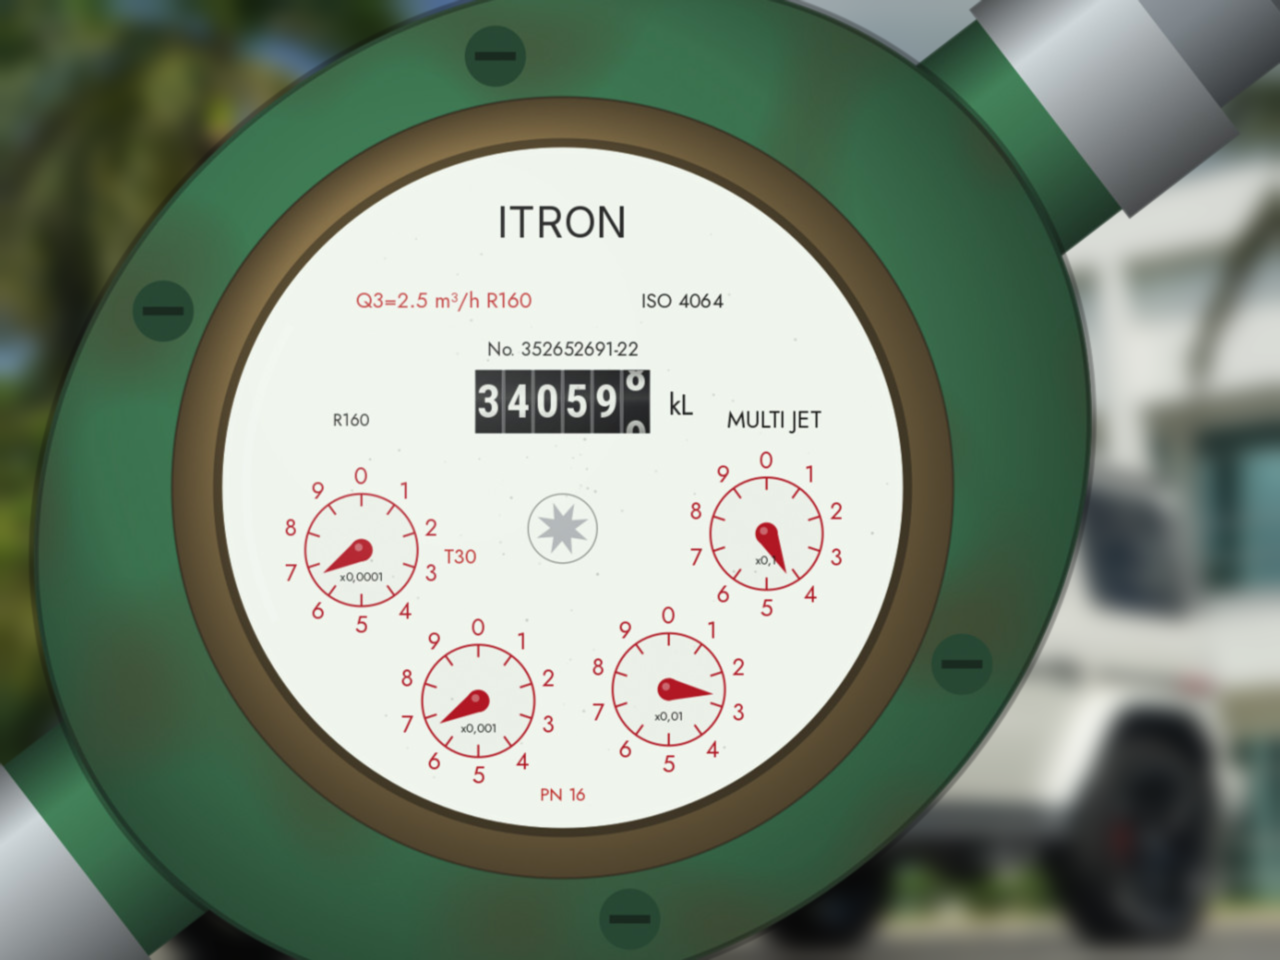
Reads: 340598.4266 kL
